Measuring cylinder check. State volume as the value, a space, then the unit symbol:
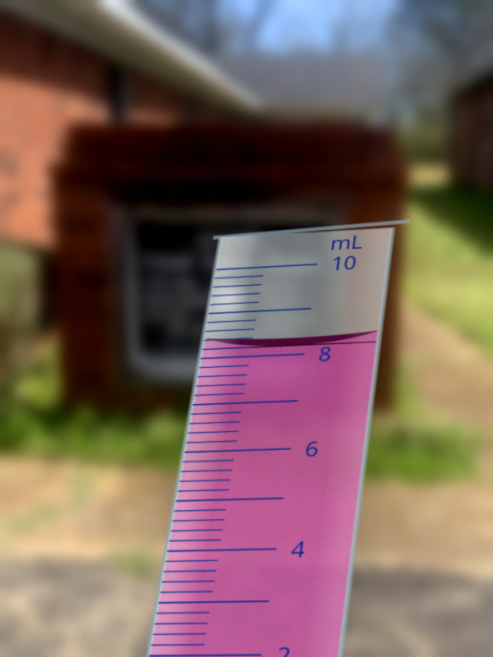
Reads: 8.2 mL
